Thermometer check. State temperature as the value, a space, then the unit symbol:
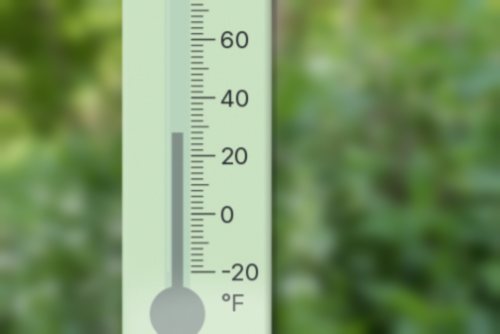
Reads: 28 °F
